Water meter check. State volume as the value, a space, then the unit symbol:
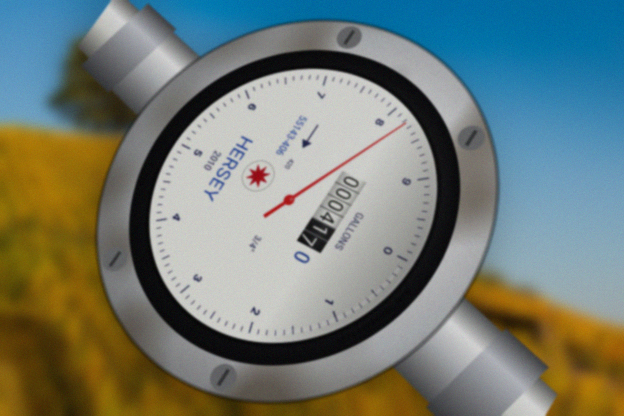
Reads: 4168.2 gal
